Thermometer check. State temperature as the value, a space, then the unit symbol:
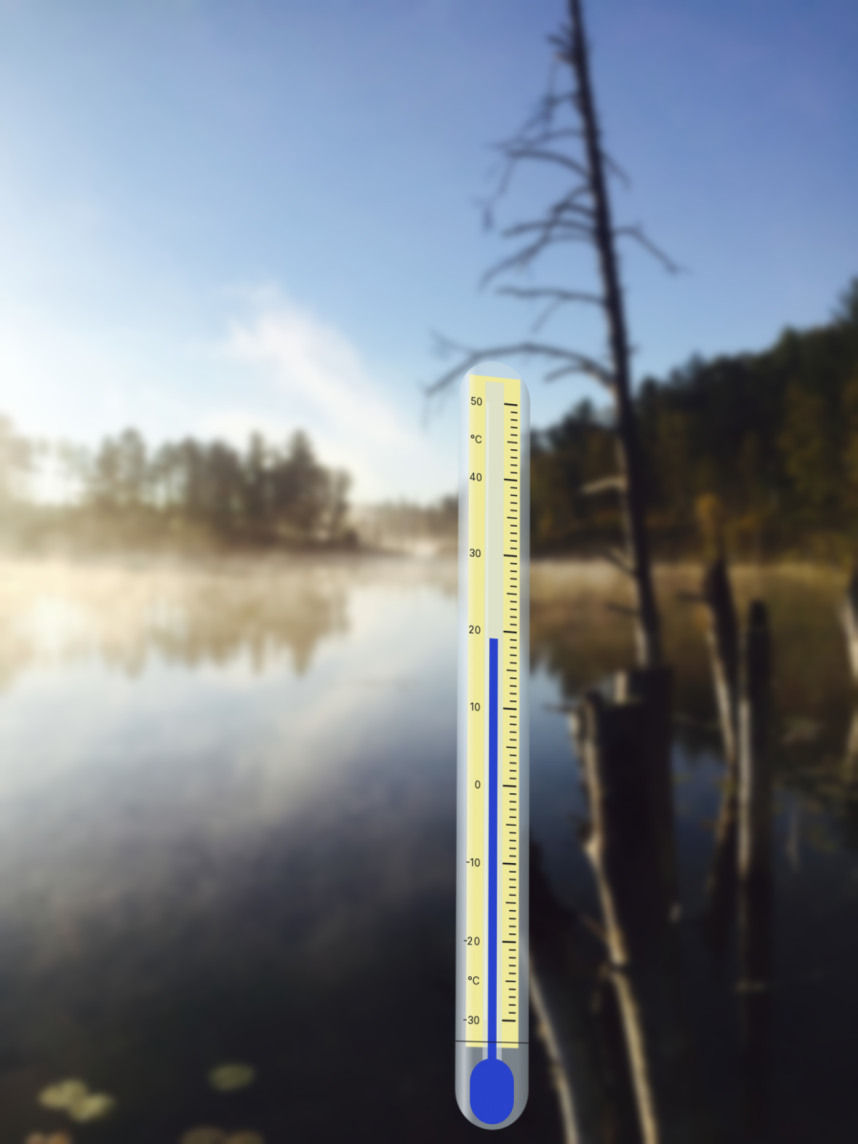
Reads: 19 °C
